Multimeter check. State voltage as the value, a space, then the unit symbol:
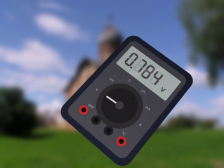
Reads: 0.784 V
